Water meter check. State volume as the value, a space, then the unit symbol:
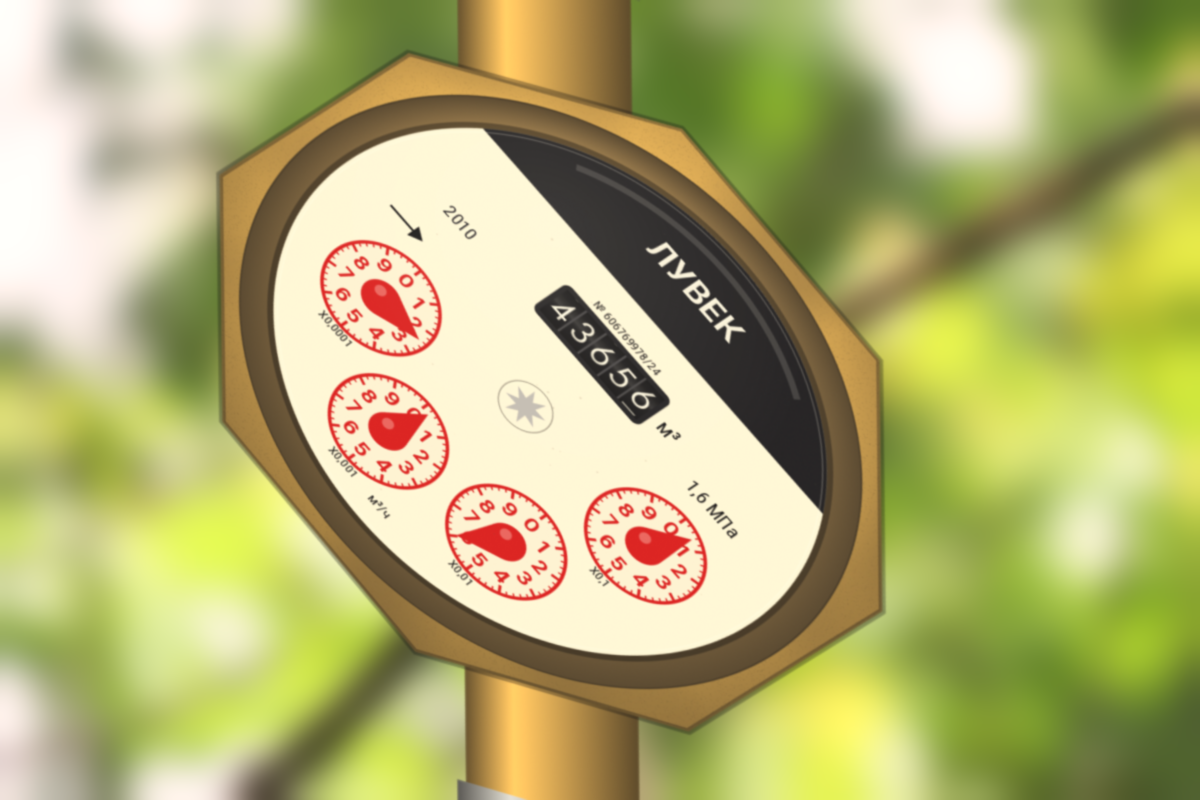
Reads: 43656.0602 m³
